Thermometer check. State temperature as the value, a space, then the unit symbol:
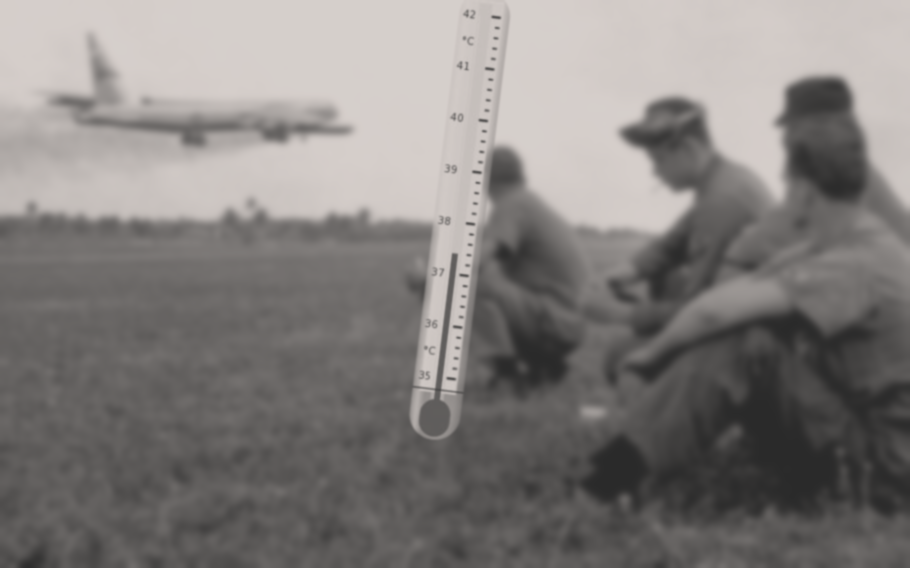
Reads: 37.4 °C
